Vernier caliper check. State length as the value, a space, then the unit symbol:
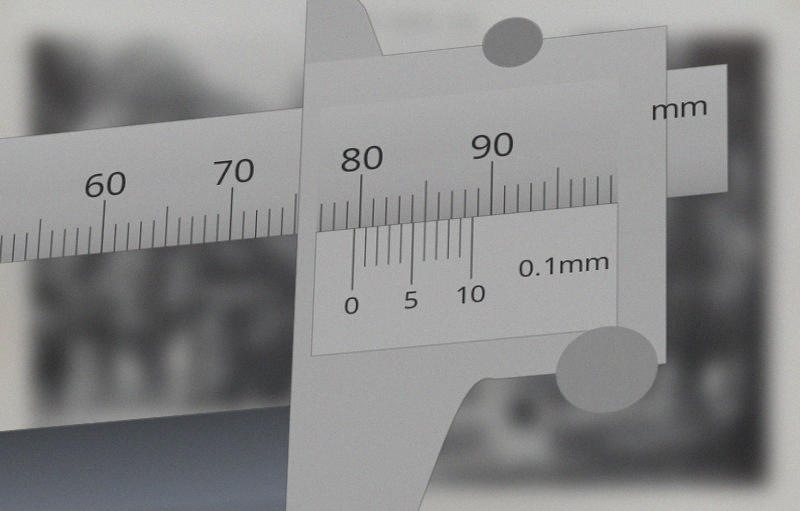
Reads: 79.6 mm
